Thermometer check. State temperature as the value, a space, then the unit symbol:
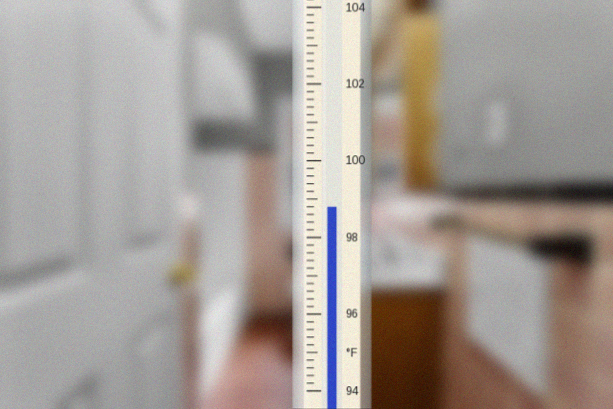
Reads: 98.8 °F
